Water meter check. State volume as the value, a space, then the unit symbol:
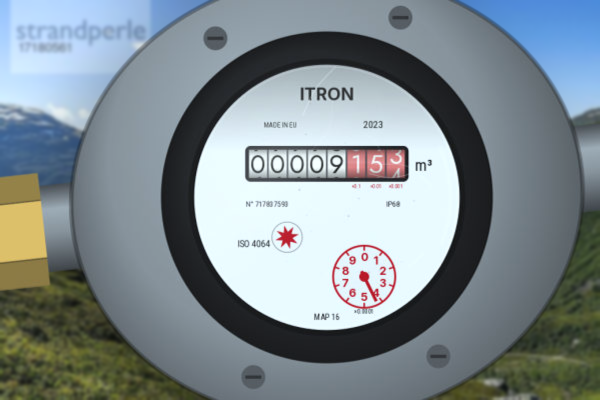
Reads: 9.1534 m³
